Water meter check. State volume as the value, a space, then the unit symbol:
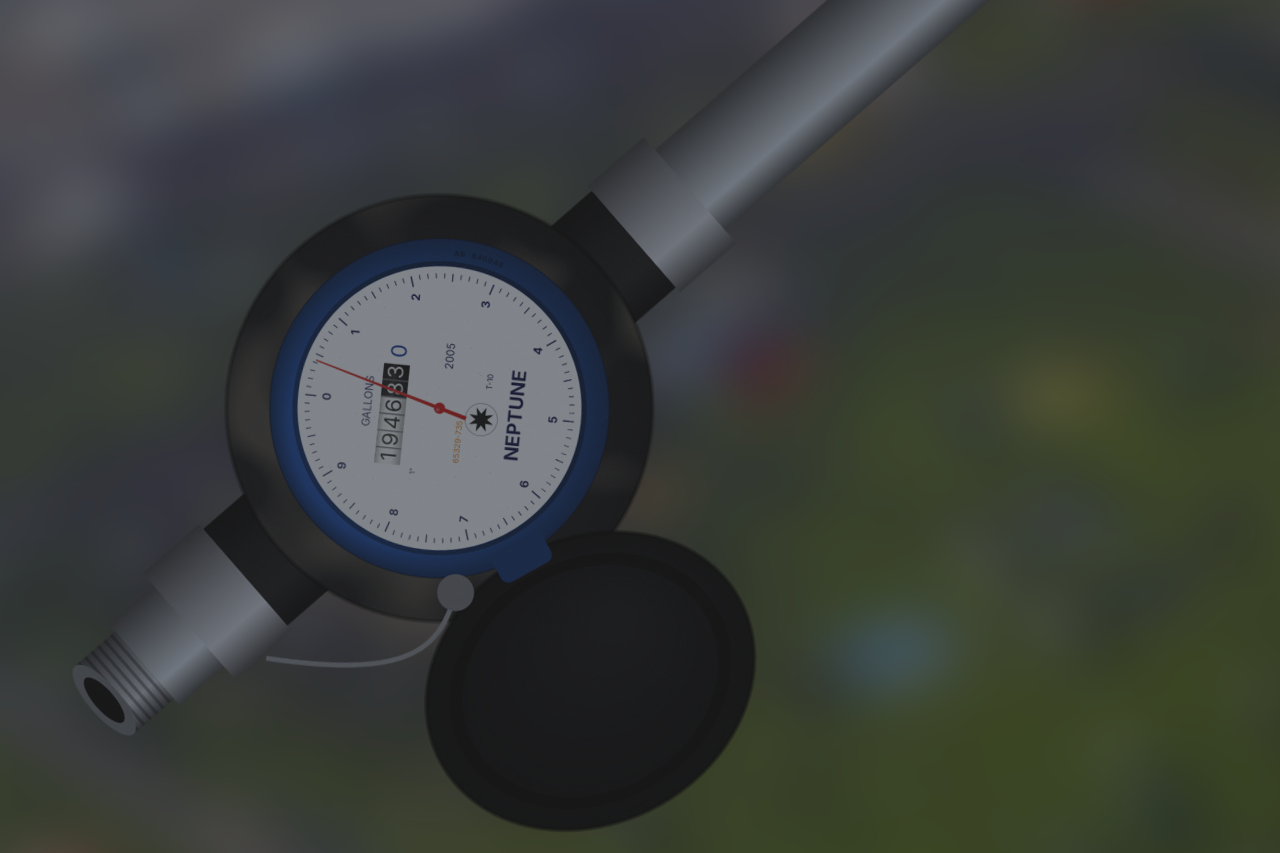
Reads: 1946830.4 gal
